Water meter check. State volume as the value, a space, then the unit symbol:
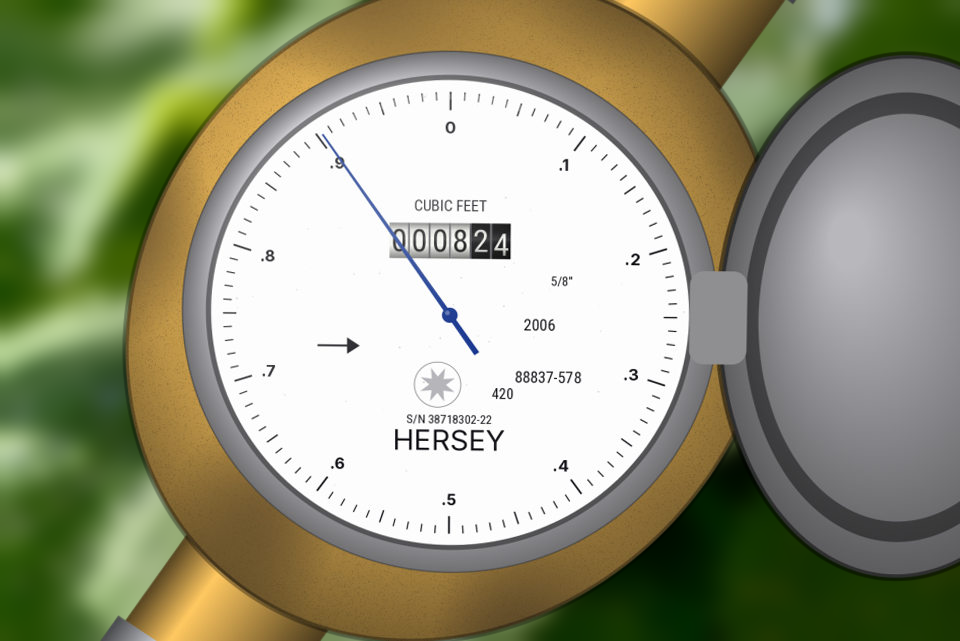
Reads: 823.90 ft³
